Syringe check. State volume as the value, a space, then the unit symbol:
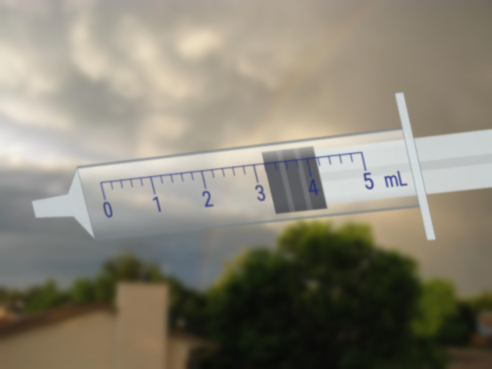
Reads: 3.2 mL
